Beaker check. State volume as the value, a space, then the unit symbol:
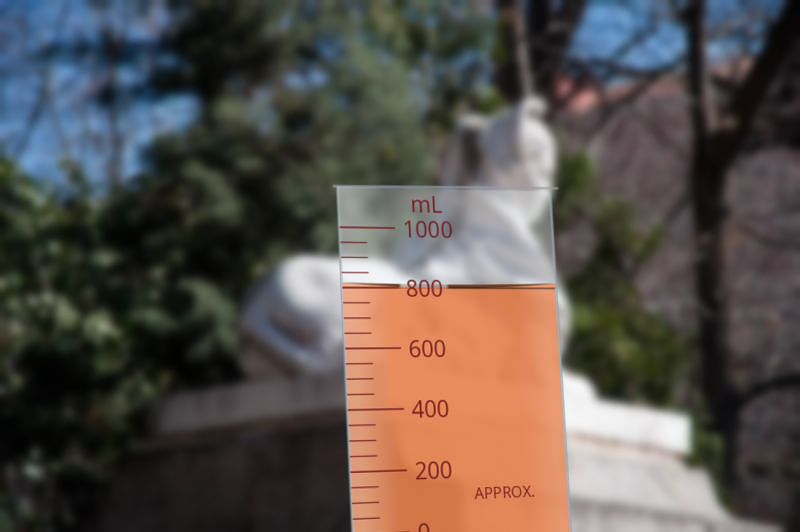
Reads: 800 mL
